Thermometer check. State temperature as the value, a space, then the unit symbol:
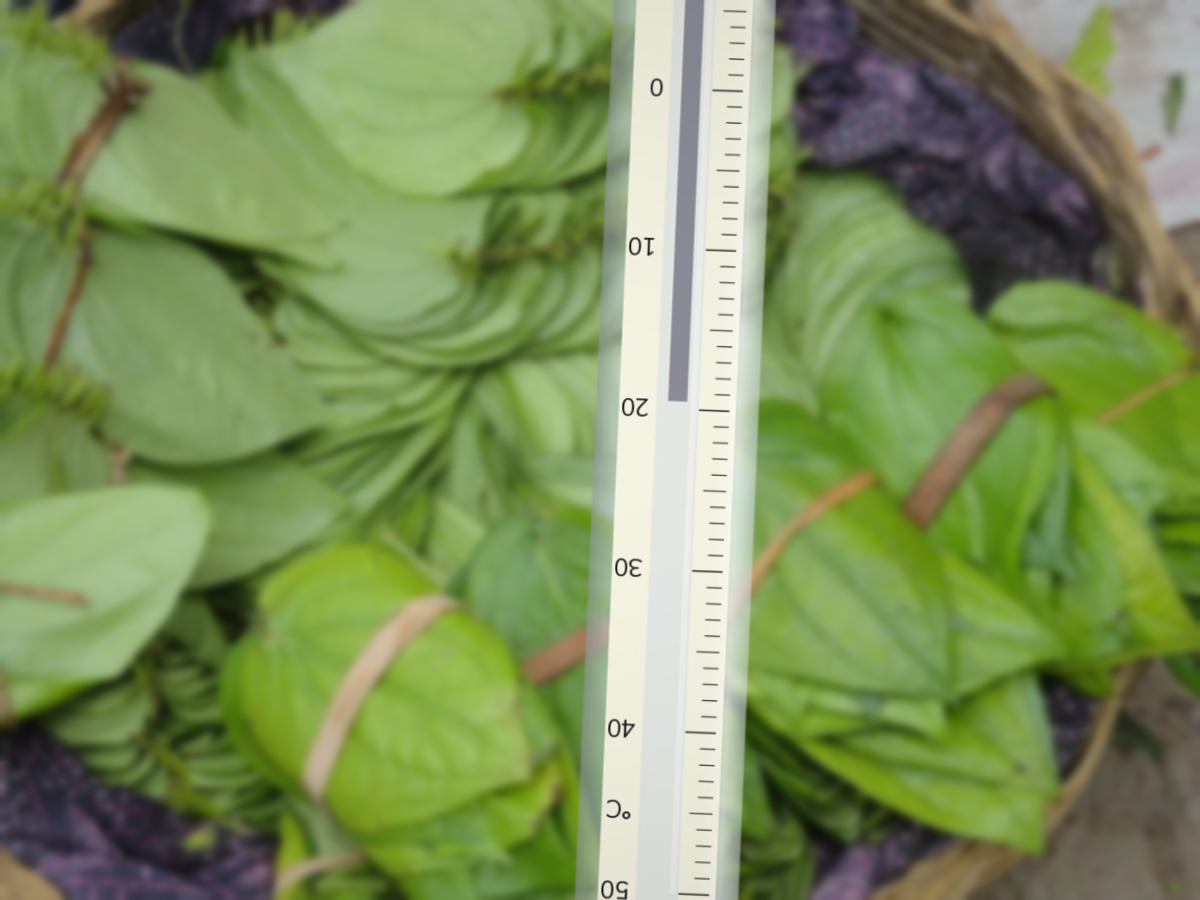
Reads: 19.5 °C
